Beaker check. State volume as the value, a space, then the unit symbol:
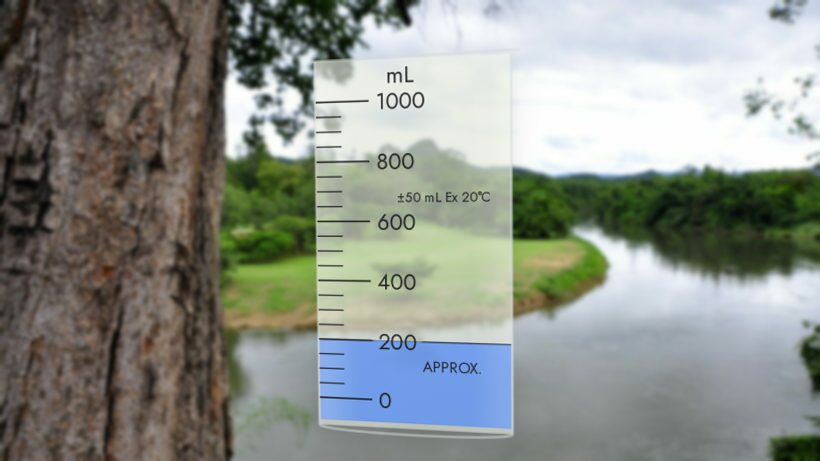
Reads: 200 mL
